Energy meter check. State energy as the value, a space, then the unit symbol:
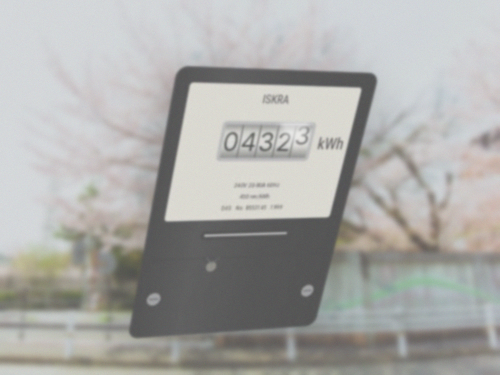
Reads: 4323 kWh
